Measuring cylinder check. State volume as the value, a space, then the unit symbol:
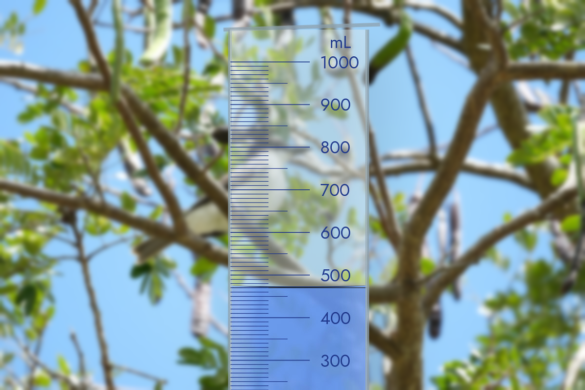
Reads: 470 mL
